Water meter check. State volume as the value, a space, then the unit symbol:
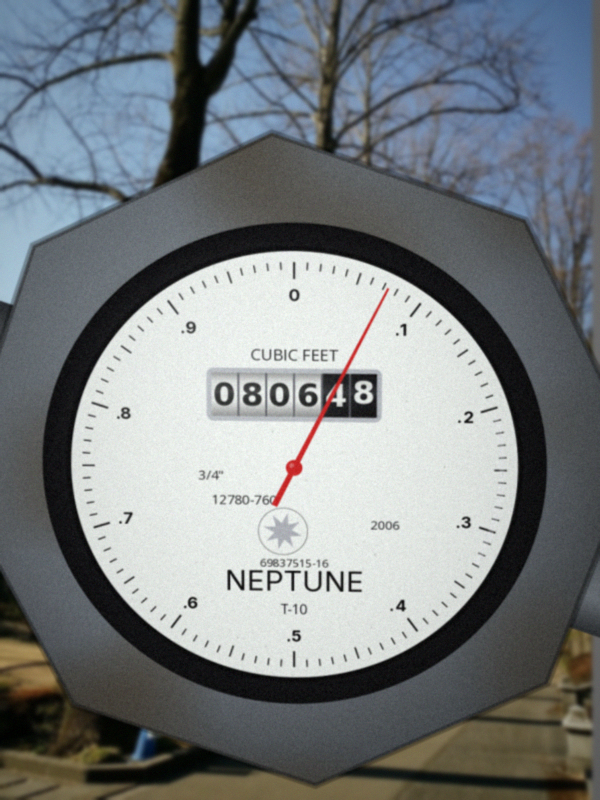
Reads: 80648.07 ft³
